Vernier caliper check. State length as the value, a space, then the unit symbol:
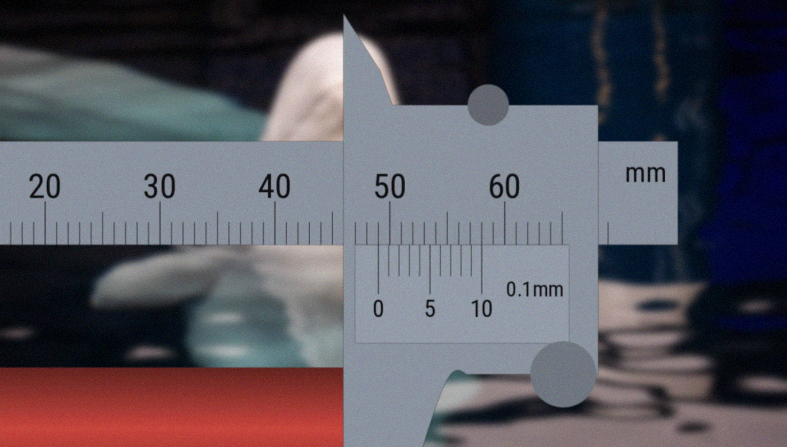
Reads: 49.0 mm
